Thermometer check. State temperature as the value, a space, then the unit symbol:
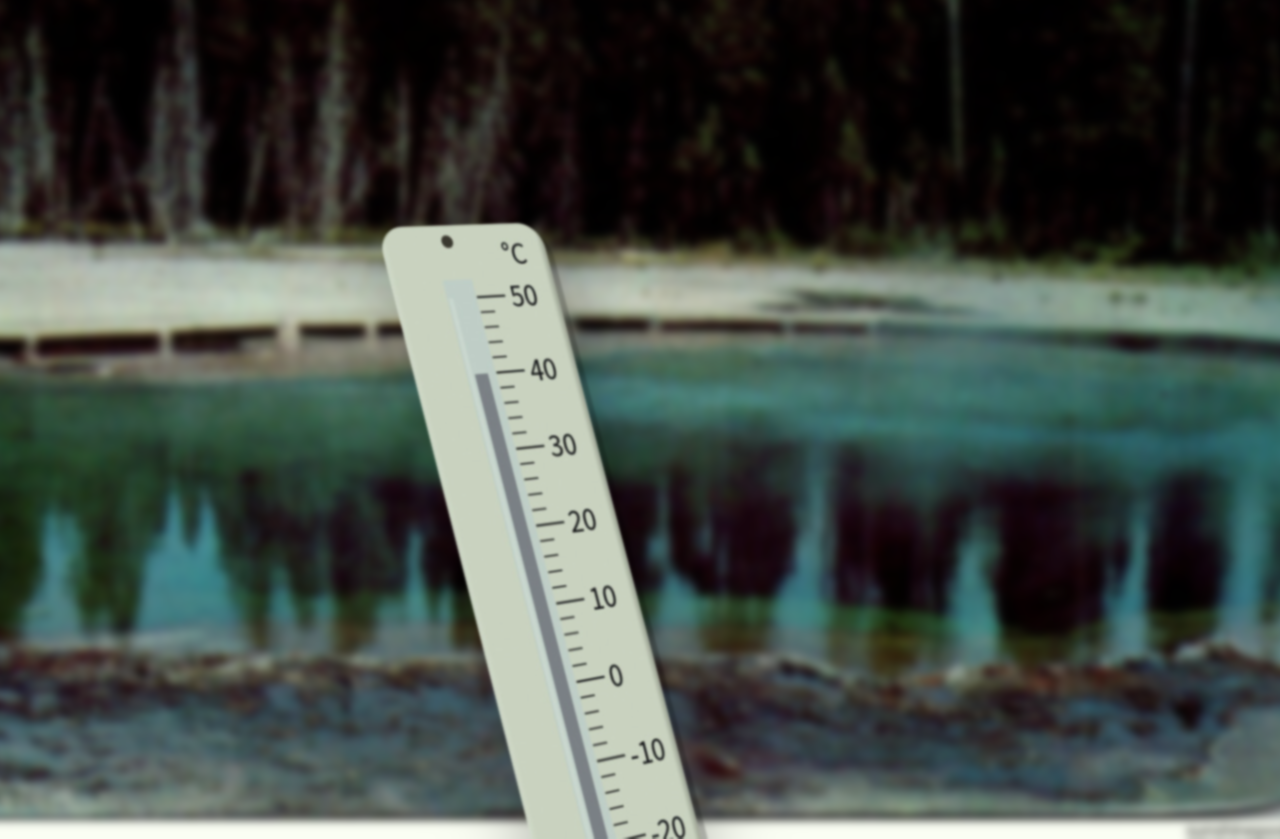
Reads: 40 °C
